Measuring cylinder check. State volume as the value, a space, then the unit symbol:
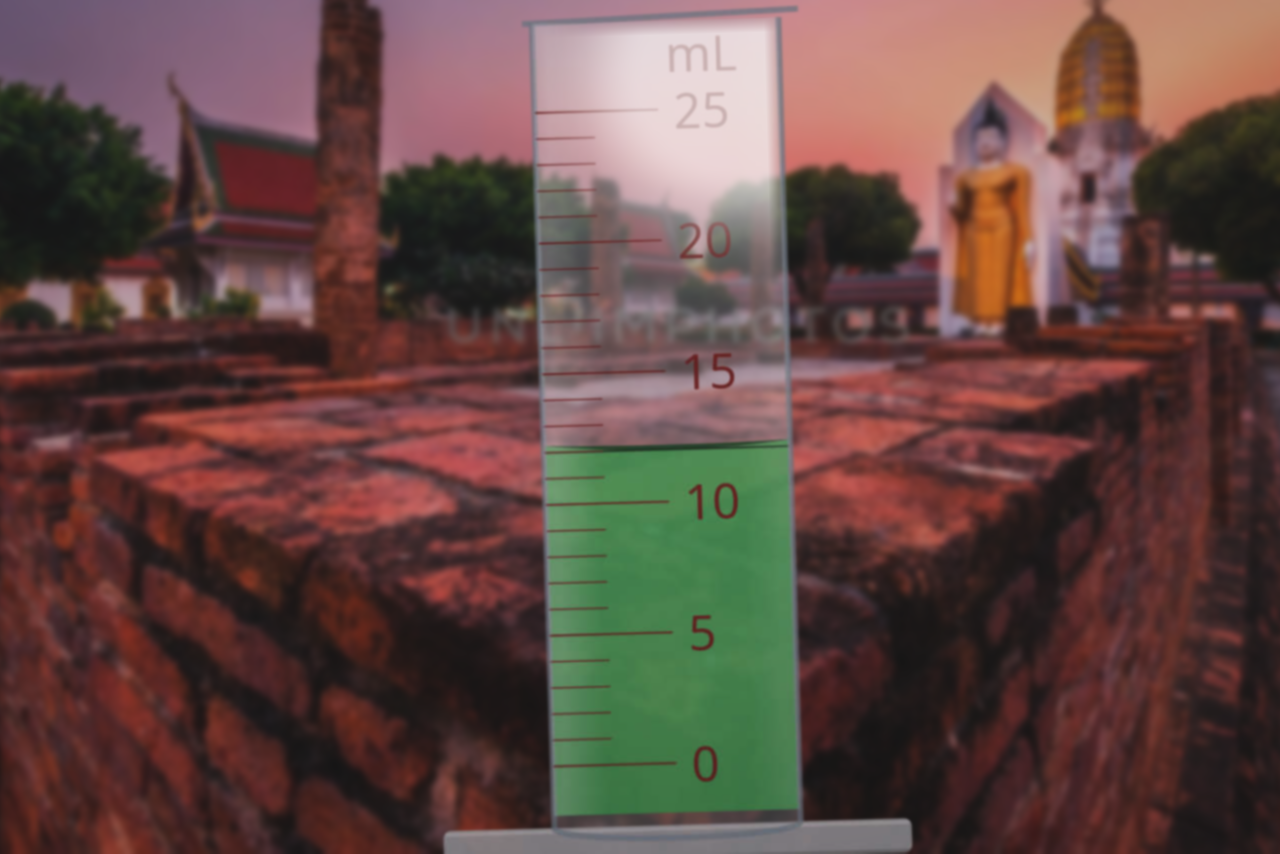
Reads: 12 mL
